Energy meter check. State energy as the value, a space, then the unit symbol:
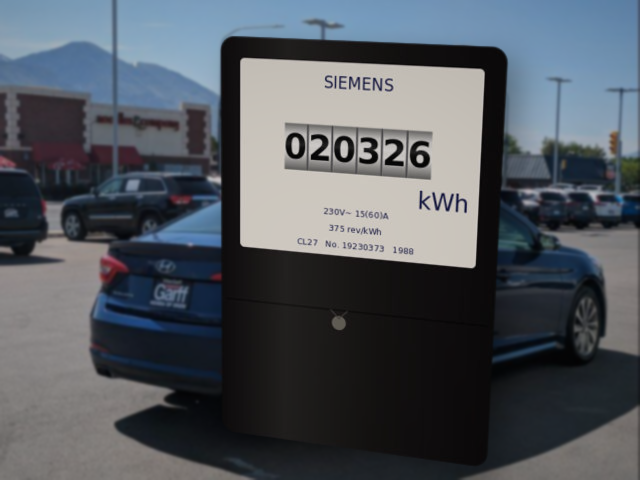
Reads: 20326 kWh
